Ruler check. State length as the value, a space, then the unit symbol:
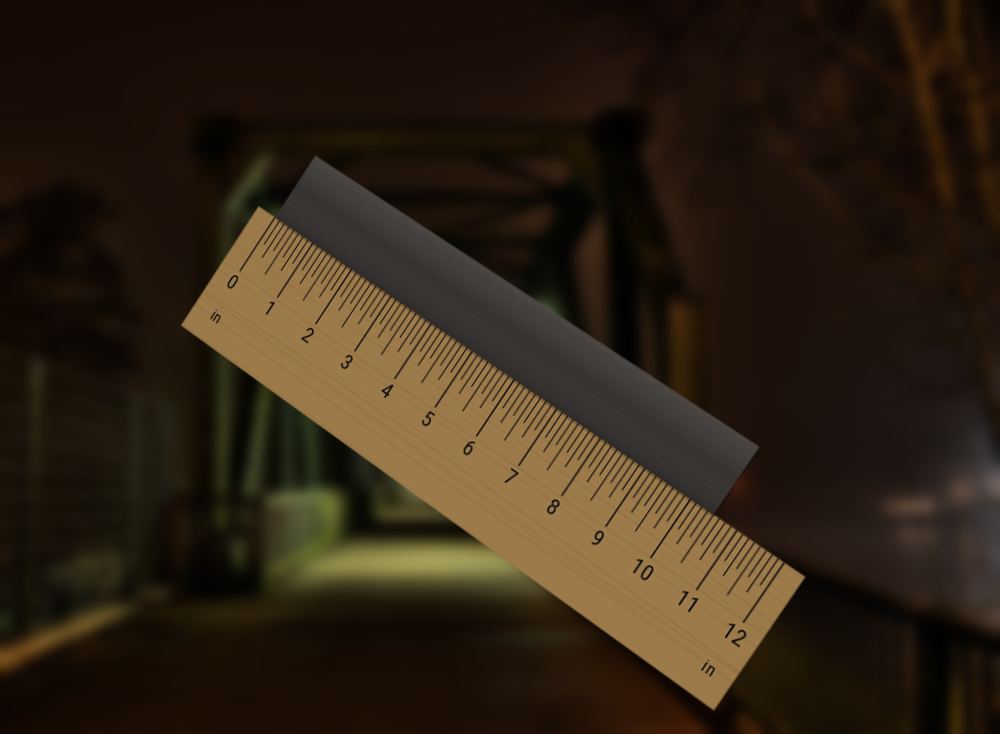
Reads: 10.5 in
